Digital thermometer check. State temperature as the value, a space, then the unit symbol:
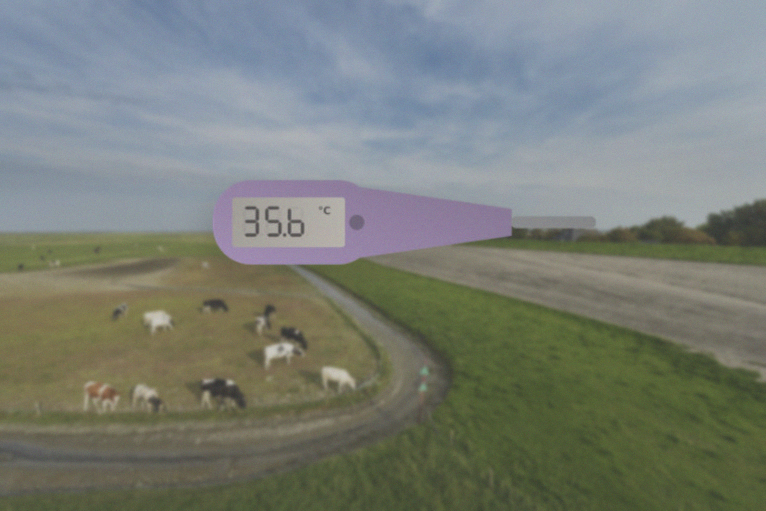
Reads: 35.6 °C
